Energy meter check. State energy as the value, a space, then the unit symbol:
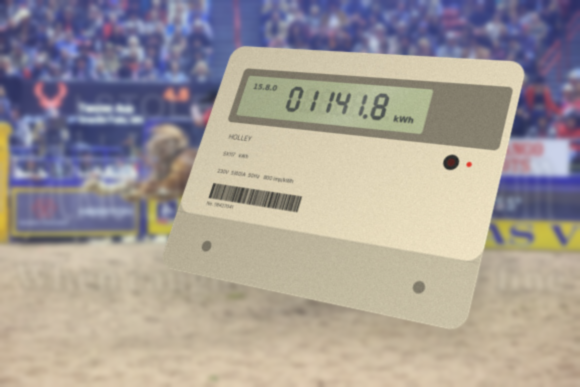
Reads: 1141.8 kWh
